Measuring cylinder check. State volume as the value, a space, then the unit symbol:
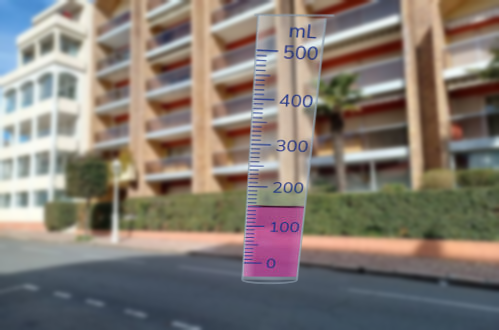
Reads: 150 mL
